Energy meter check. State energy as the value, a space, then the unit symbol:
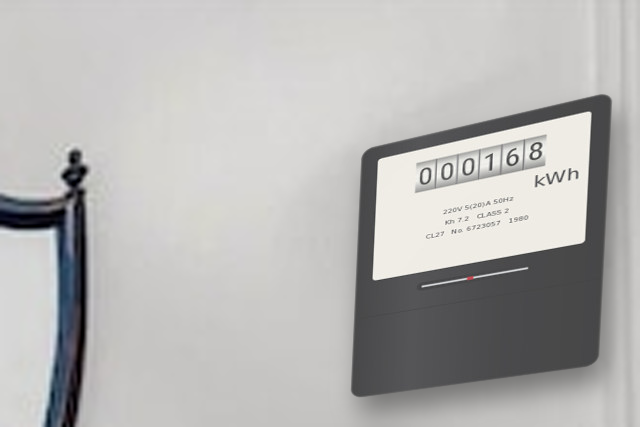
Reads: 168 kWh
